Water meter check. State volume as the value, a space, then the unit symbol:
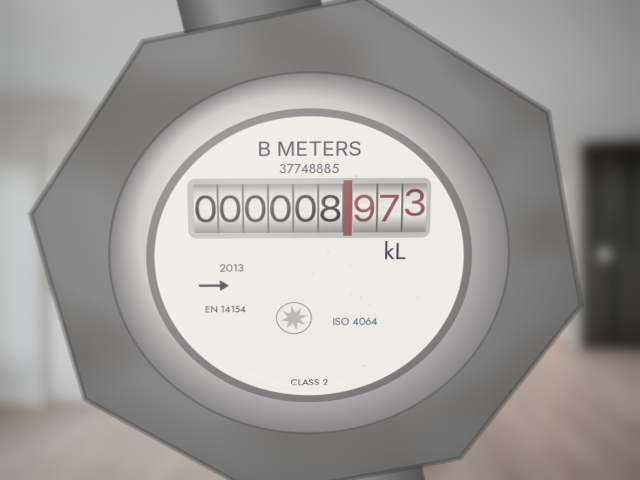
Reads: 8.973 kL
